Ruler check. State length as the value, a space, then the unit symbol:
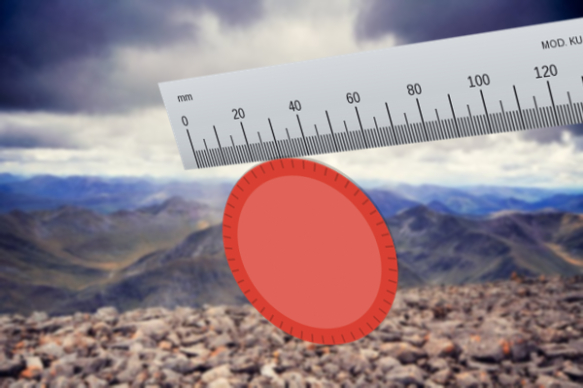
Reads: 60 mm
